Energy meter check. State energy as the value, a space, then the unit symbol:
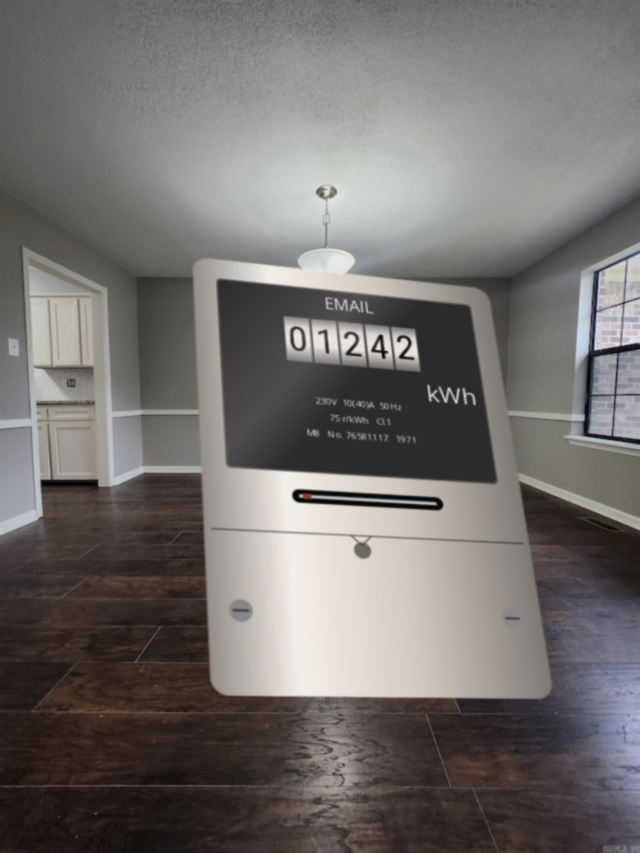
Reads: 1242 kWh
